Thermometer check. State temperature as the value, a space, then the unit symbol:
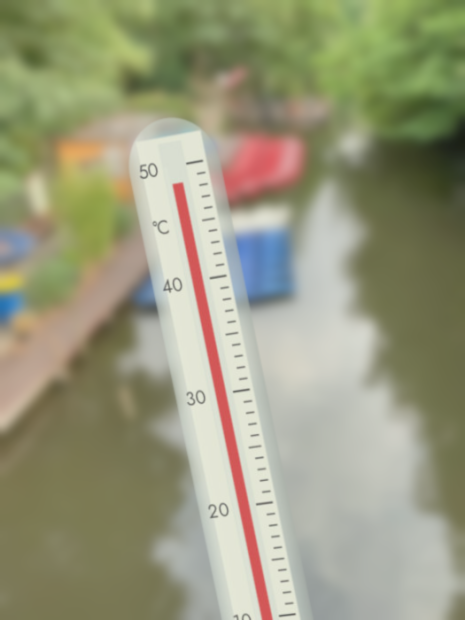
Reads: 48.5 °C
